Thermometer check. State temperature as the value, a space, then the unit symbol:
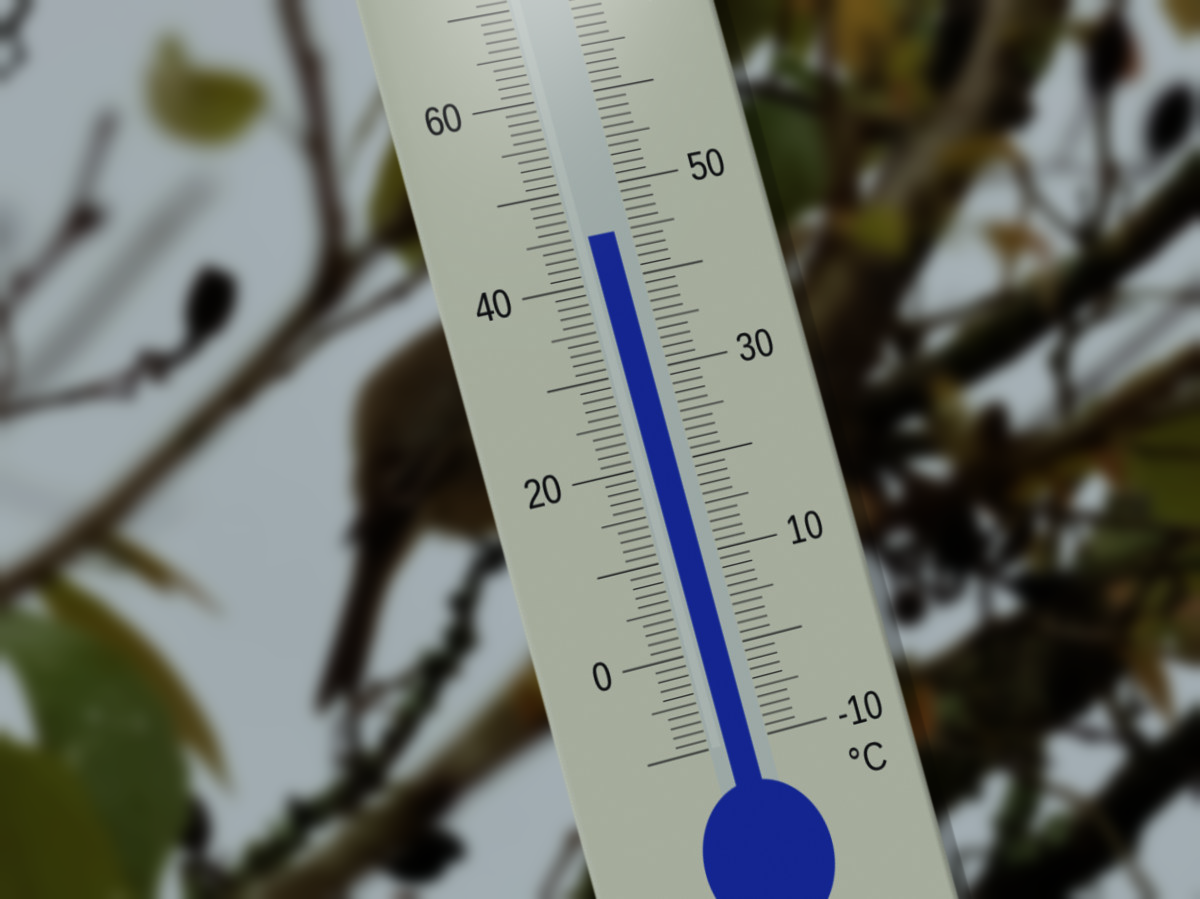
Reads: 45 °C
